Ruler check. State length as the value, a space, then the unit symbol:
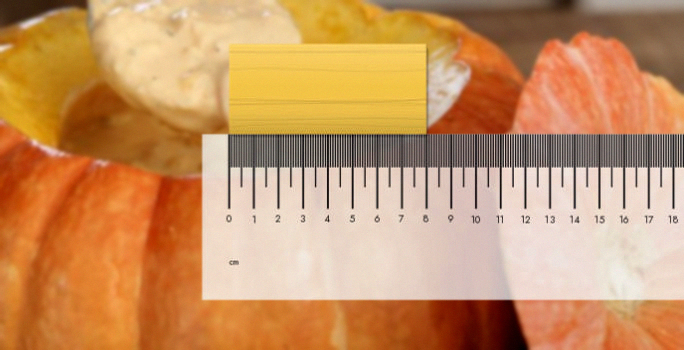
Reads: 8 cm
